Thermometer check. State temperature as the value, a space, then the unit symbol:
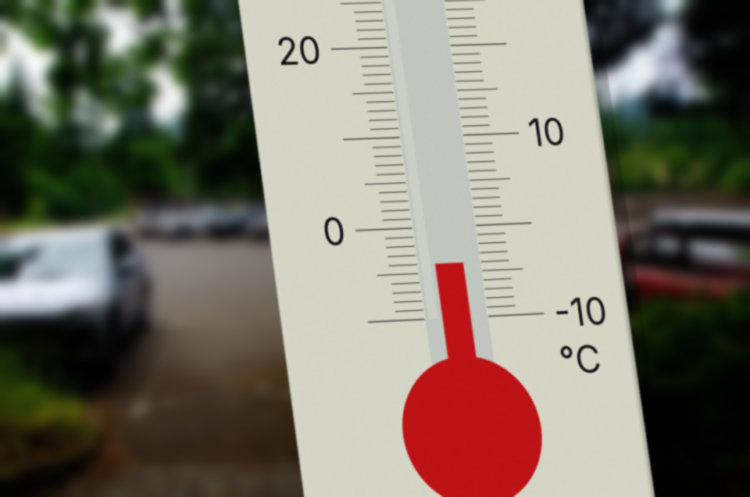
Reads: -4 °C
